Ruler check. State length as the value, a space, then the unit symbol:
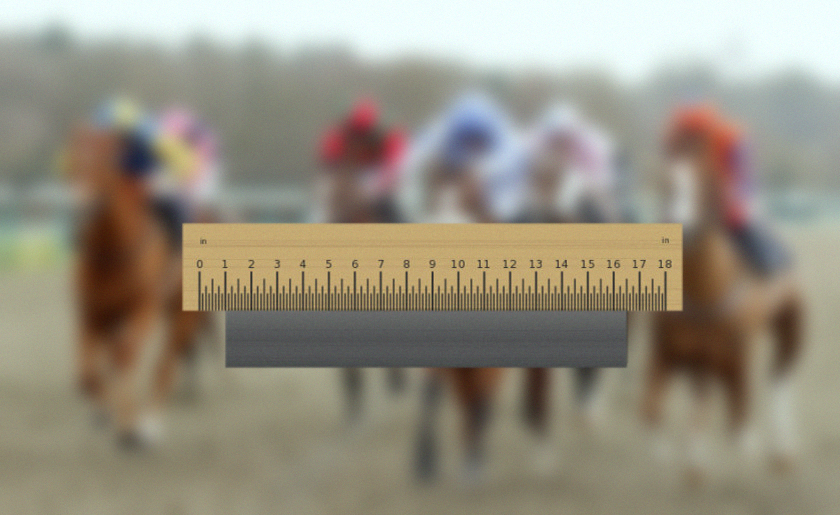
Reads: 15.5 in
